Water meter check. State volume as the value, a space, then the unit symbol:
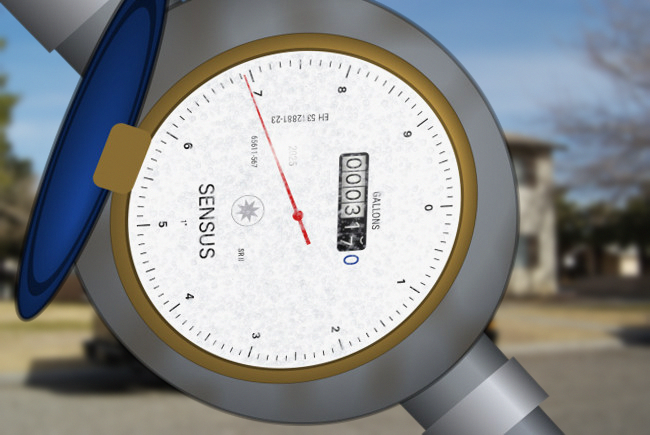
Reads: 3166.9 gal
